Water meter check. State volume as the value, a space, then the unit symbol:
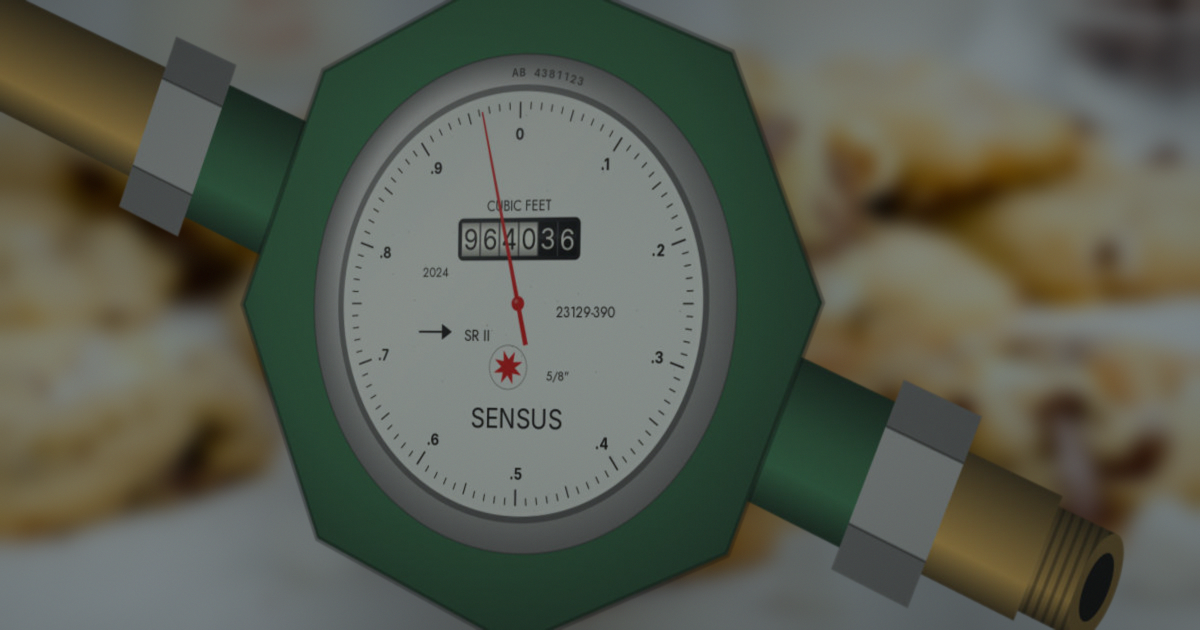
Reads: 964035.96 ft³
